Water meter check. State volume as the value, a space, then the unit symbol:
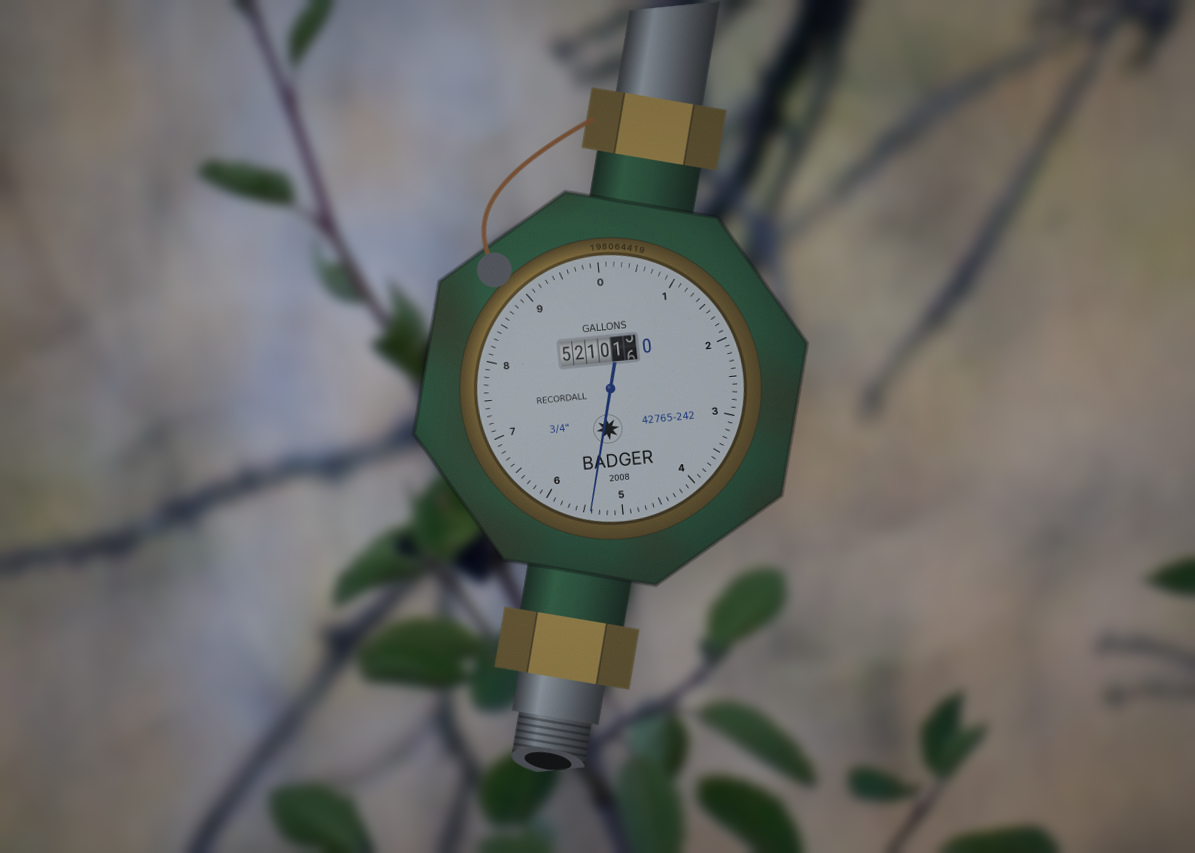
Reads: 5210155.4 gal
